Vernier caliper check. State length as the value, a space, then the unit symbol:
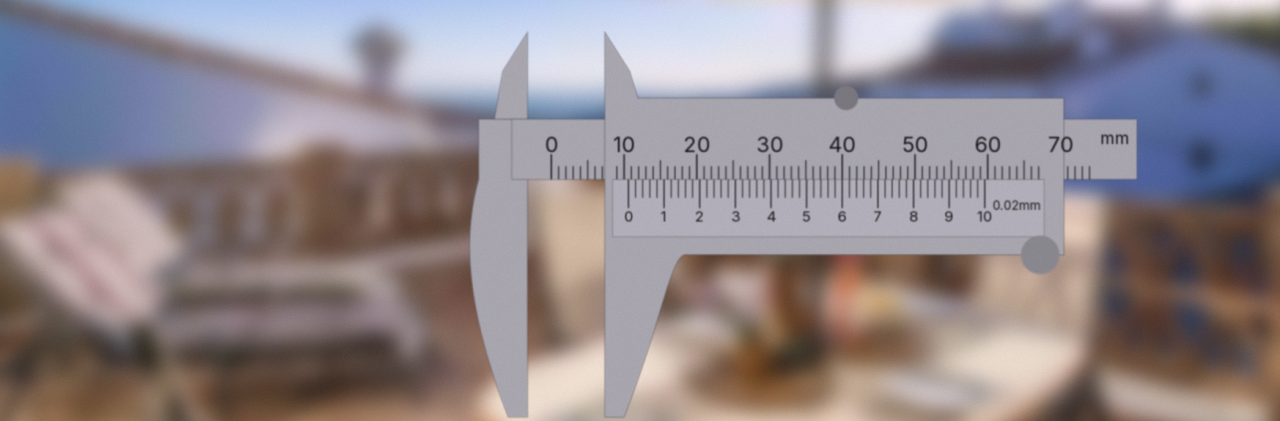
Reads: 10.6 mm
